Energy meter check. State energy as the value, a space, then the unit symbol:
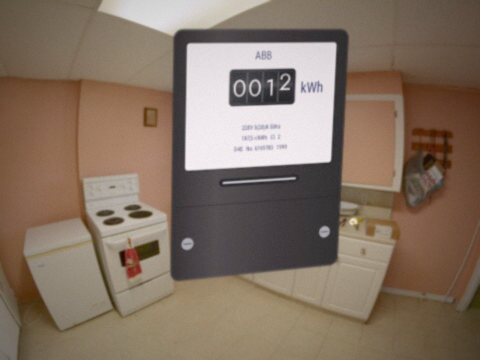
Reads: 12 kWh
